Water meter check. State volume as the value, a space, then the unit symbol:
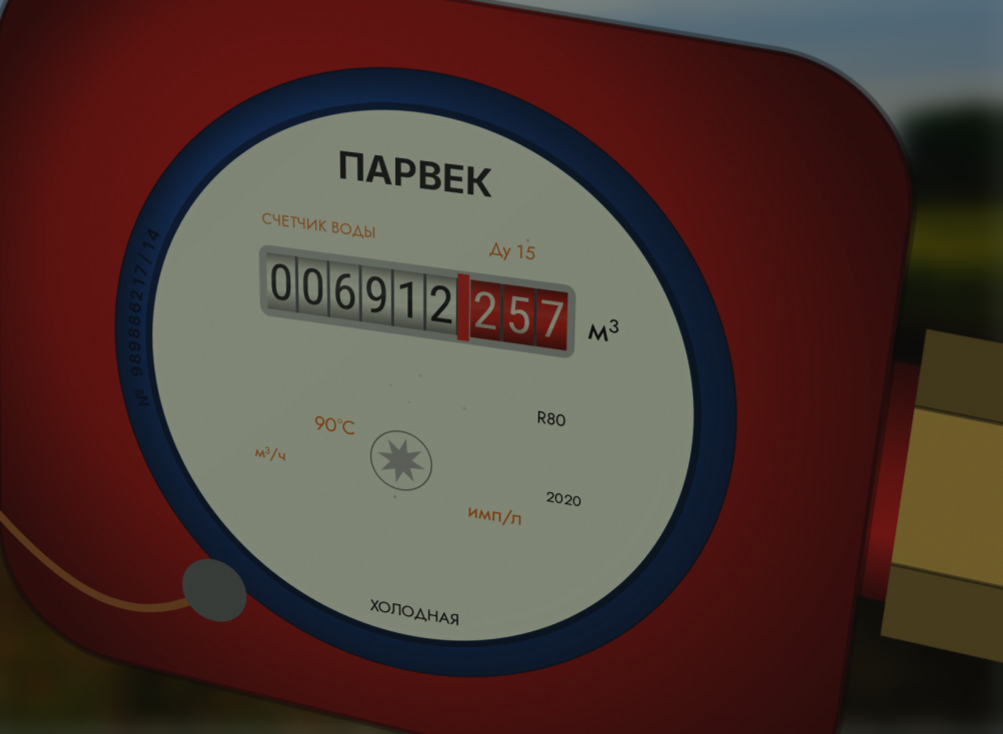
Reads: 6912.257 m³
